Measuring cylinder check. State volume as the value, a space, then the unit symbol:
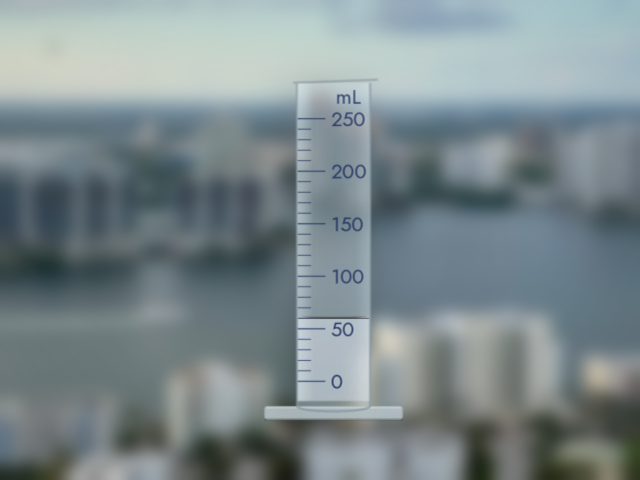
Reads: 60 mL
